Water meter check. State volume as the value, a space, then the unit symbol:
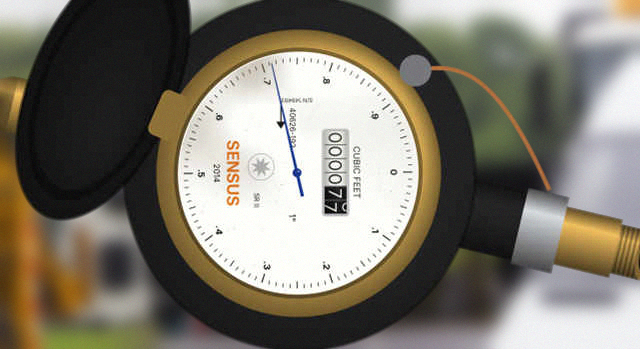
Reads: 76.71 ft³
